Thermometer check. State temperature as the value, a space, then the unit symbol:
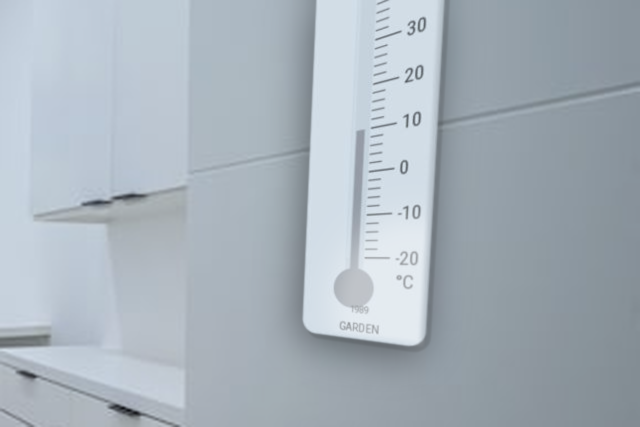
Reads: 10 °C
